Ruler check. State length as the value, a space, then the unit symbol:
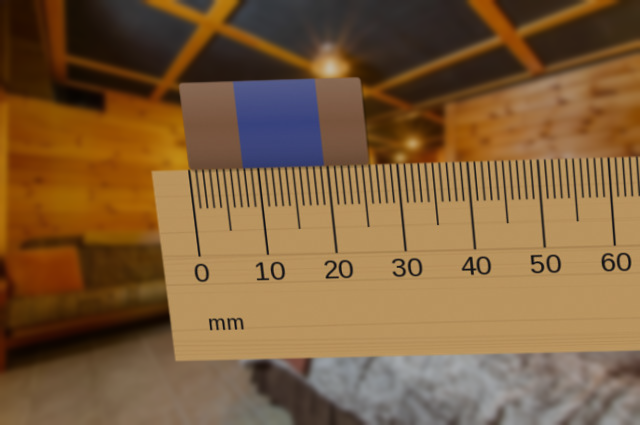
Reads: 26 mm
